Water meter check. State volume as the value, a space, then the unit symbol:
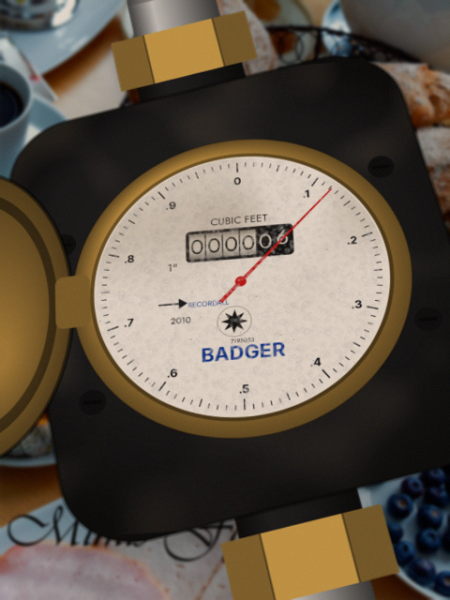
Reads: 6.12 ft³
